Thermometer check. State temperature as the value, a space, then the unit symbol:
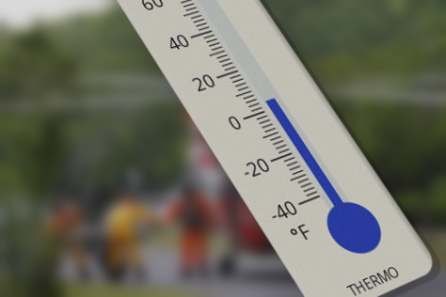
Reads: 4 °F
